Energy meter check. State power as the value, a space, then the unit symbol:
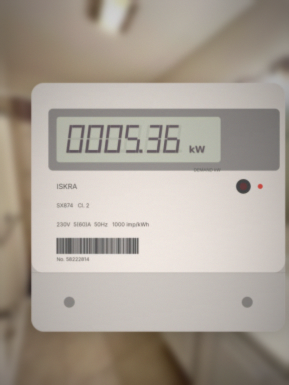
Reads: 5.36 kW
